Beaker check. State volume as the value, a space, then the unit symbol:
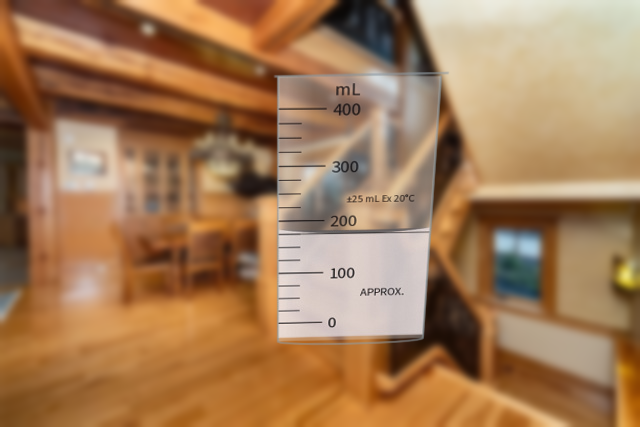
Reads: 175 mL
